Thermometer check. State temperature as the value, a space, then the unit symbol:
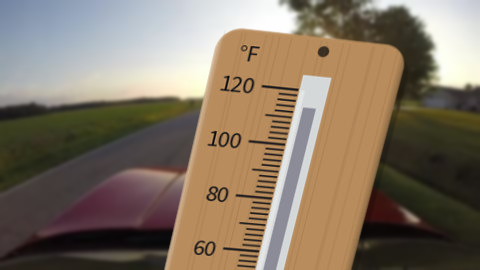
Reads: 114 °F
